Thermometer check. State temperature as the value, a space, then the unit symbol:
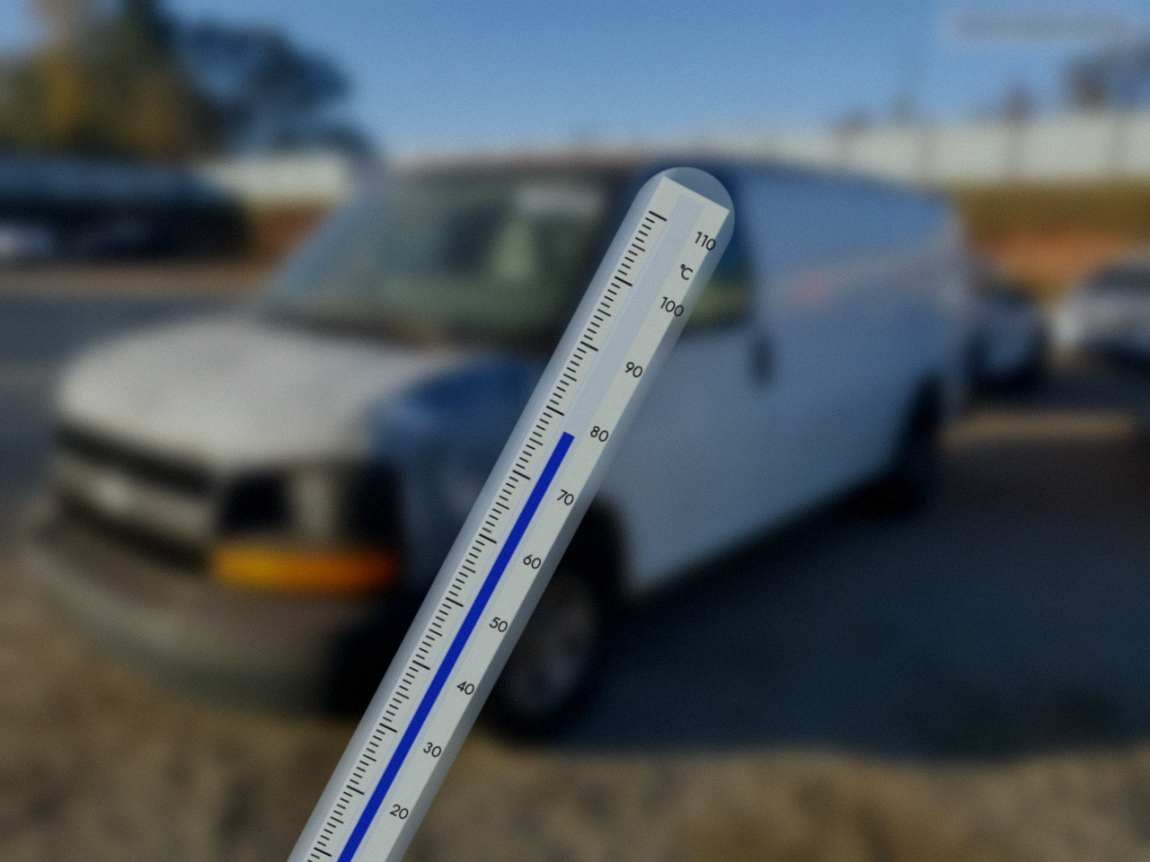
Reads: 78 °C
